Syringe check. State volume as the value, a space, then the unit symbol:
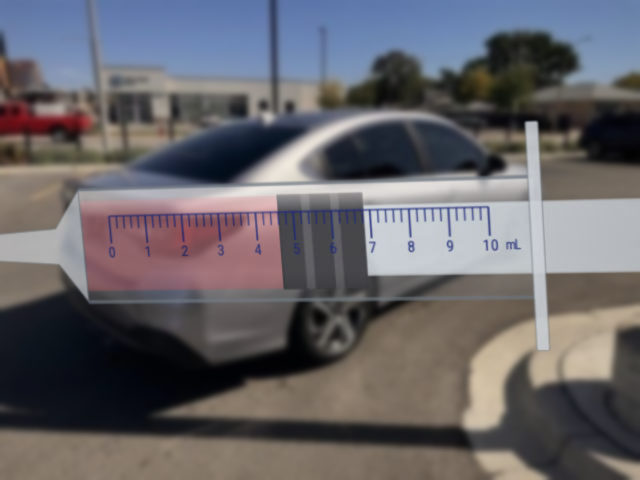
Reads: 4.6 mL
